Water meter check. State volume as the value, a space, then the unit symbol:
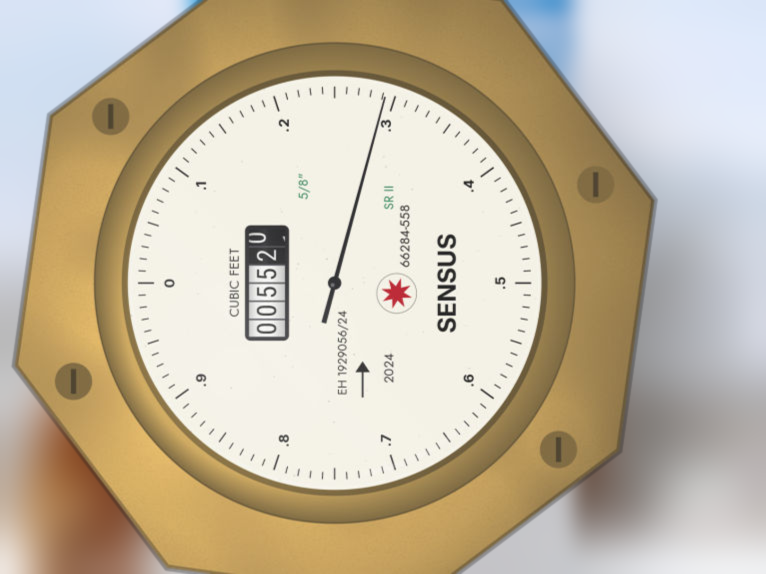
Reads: 5520.29 ft³
